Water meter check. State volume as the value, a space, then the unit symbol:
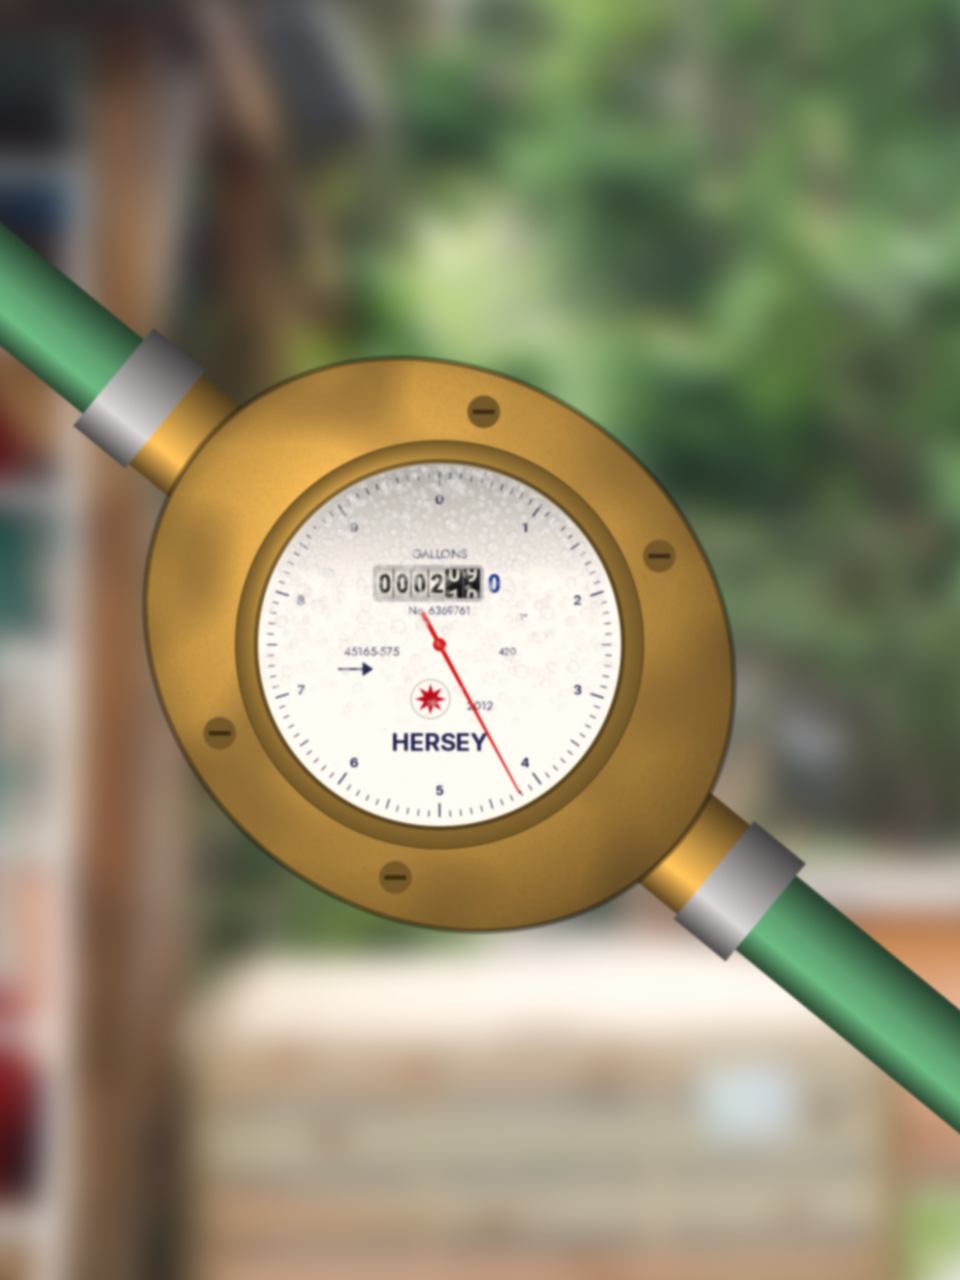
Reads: 2094.2 gal
